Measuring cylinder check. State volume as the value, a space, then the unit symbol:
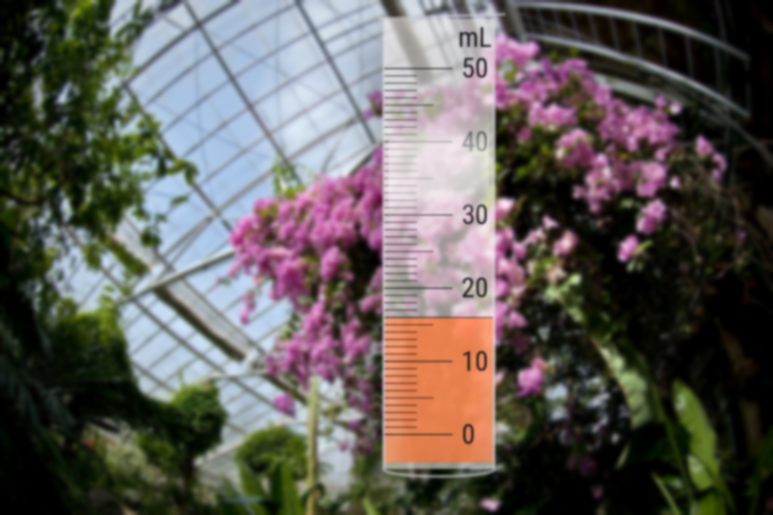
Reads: 16 mL
